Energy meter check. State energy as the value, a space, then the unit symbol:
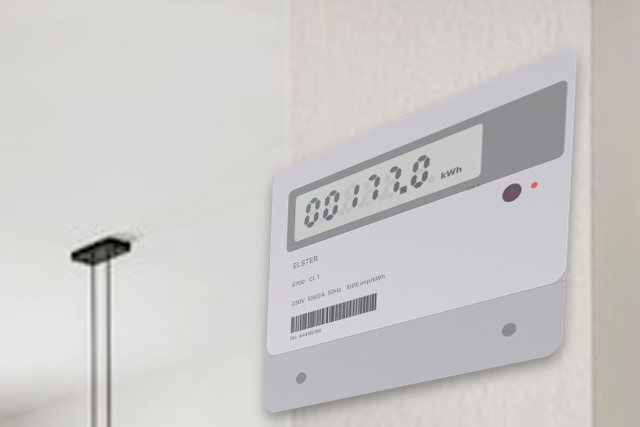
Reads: 177.0 kWh
